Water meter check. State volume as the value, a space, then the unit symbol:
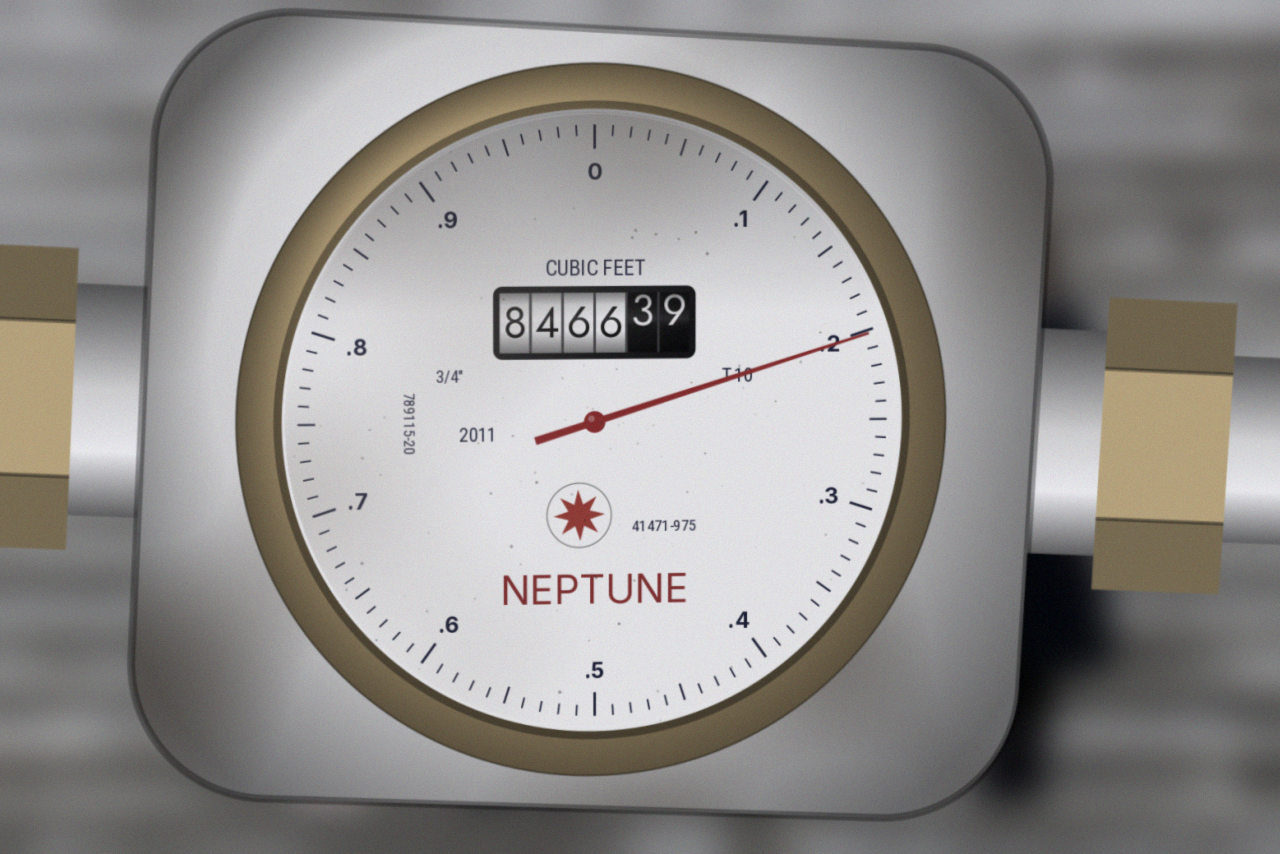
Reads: 846639.20 ft³
